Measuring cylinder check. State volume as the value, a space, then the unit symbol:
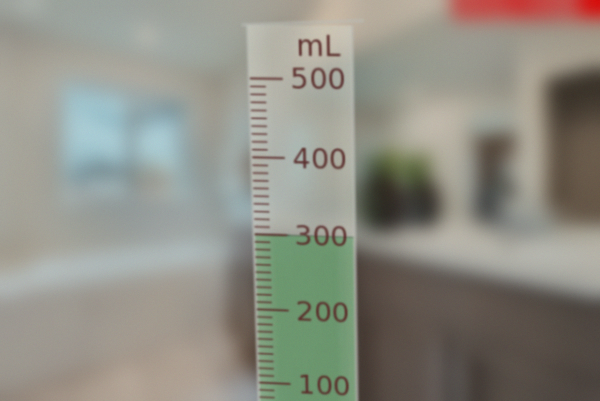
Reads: 300 mL
